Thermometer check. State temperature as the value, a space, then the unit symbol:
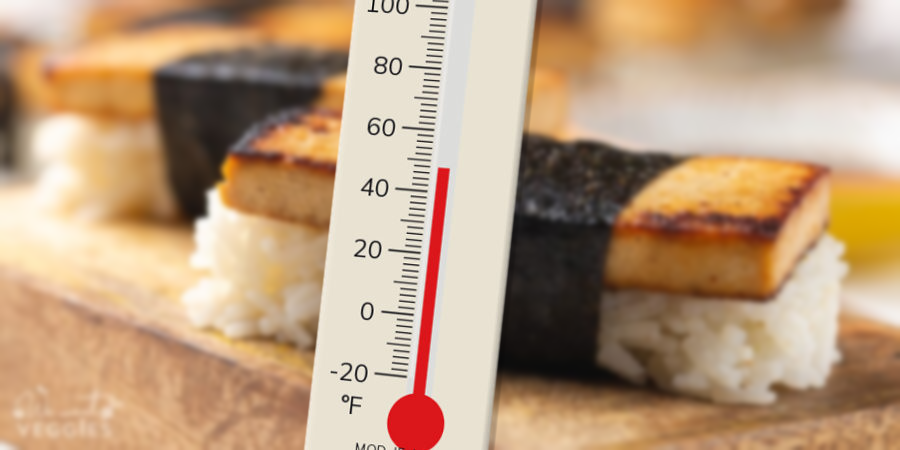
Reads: 48 °F
